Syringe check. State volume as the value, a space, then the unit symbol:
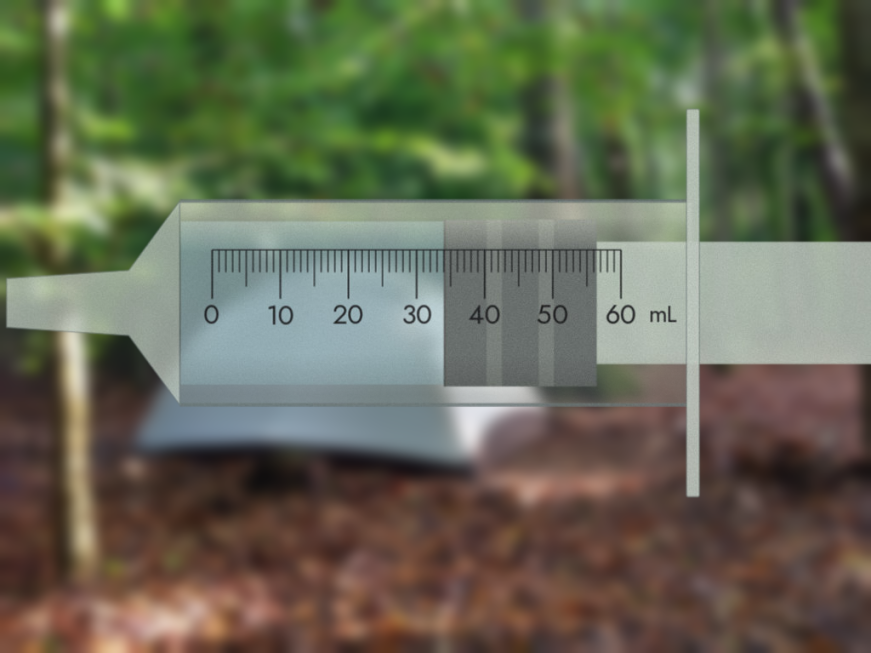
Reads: 34 mL
